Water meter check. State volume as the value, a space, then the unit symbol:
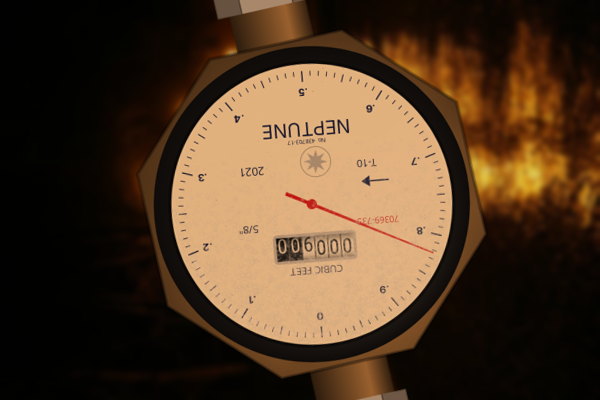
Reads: 899.82 ft³
